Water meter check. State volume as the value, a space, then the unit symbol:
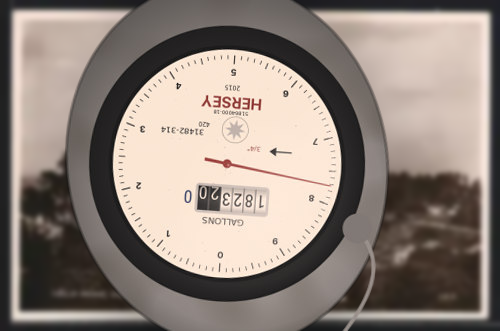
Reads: 1823197.7 gal
